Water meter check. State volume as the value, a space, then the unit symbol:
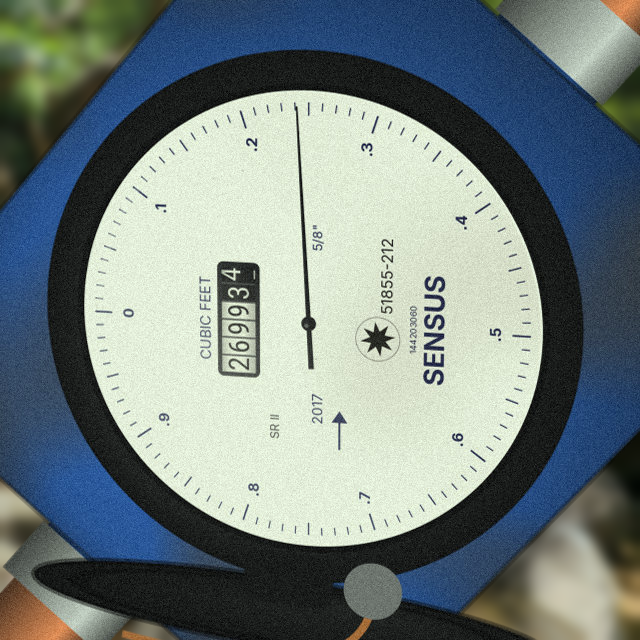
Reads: 269934.24 ft³
